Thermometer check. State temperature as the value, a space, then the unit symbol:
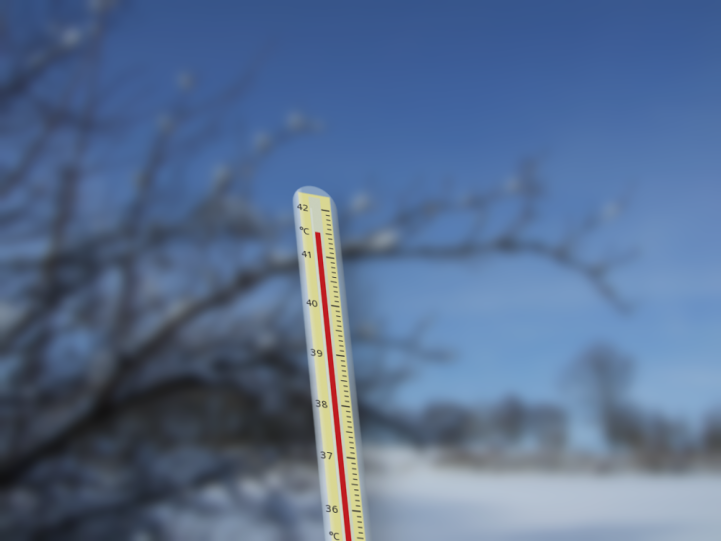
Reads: 41.5 °C
